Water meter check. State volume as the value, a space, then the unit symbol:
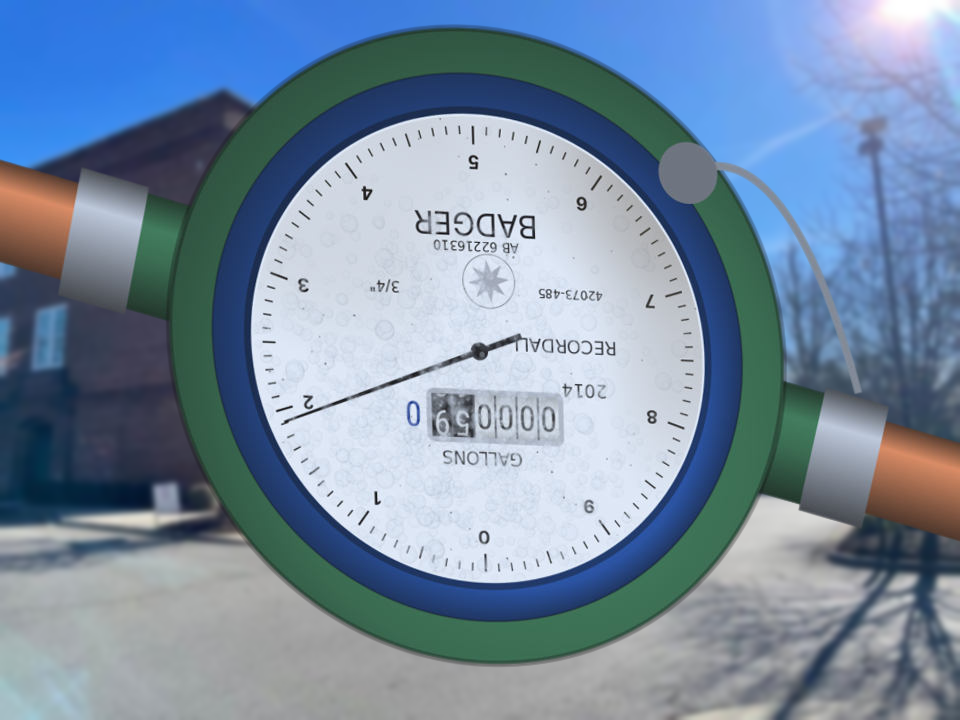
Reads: 591.9 gal
